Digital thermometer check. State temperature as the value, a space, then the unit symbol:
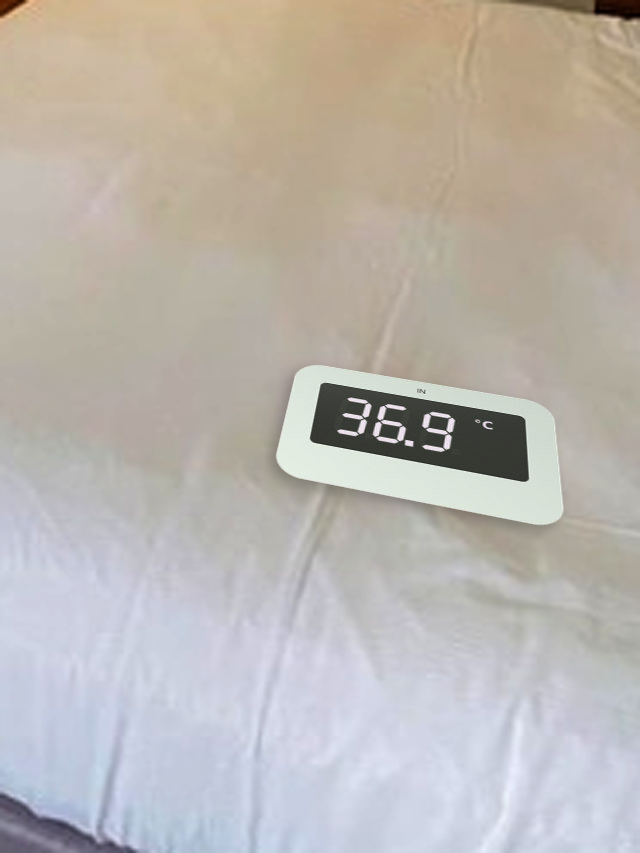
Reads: 36.9 °C
